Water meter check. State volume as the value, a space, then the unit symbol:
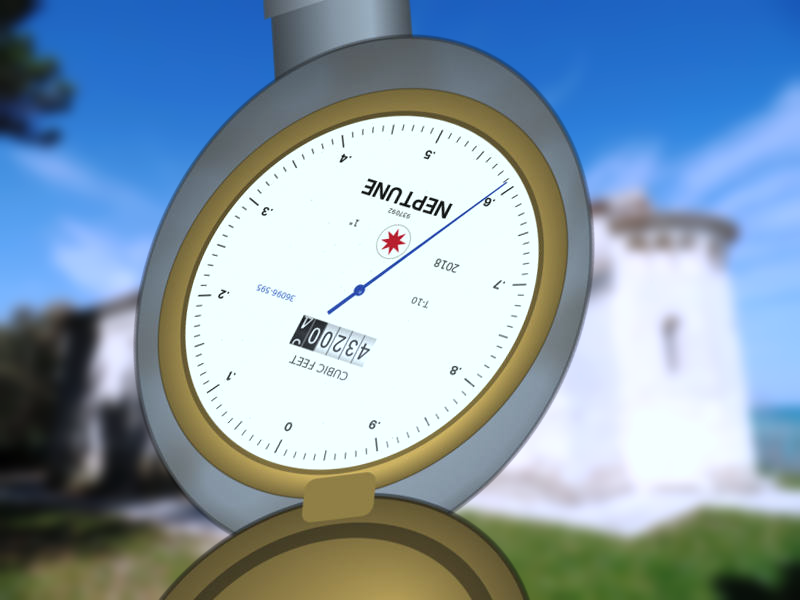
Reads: 432003.59 ft³
